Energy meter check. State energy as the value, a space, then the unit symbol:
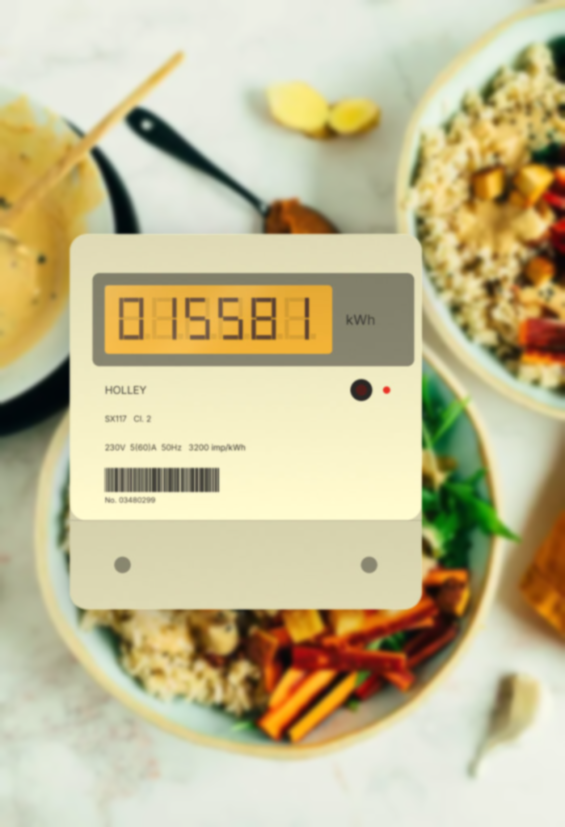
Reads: 15581 kWh
